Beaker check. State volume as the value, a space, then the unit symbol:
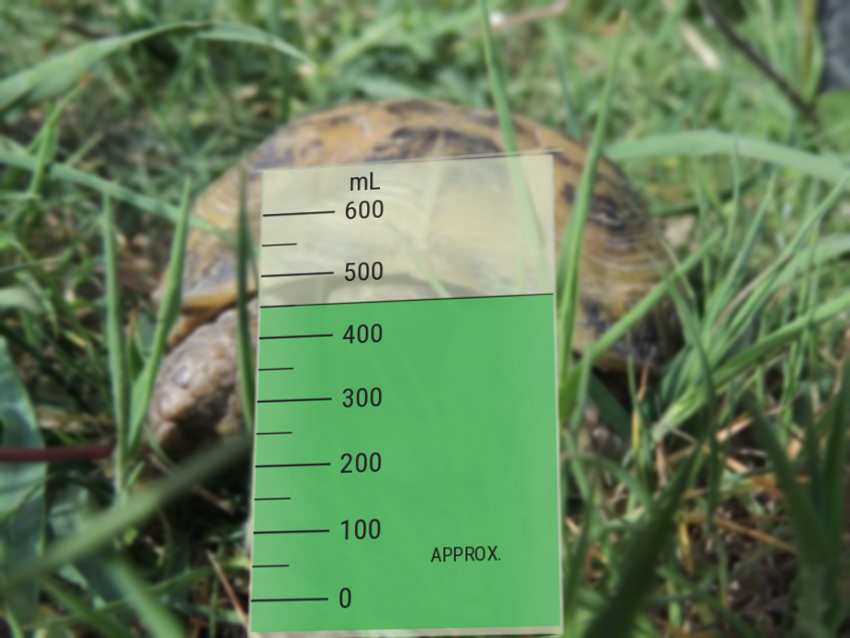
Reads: 450 mL
